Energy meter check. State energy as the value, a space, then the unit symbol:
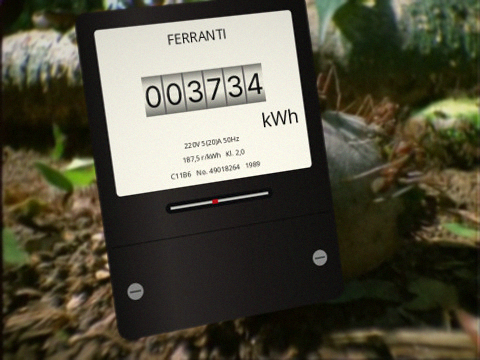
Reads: 3734 kWh
